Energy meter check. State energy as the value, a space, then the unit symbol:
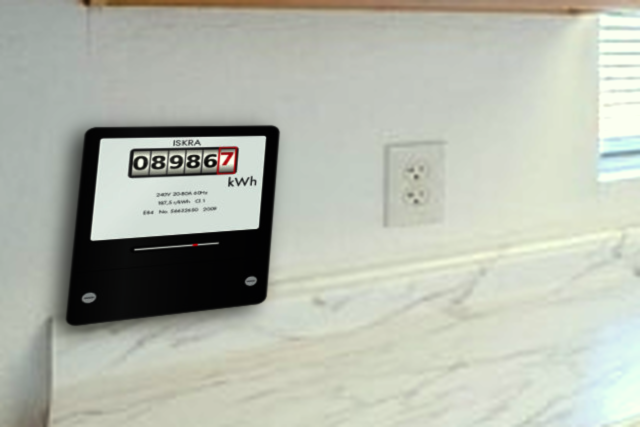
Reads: 8986.7 kWh
